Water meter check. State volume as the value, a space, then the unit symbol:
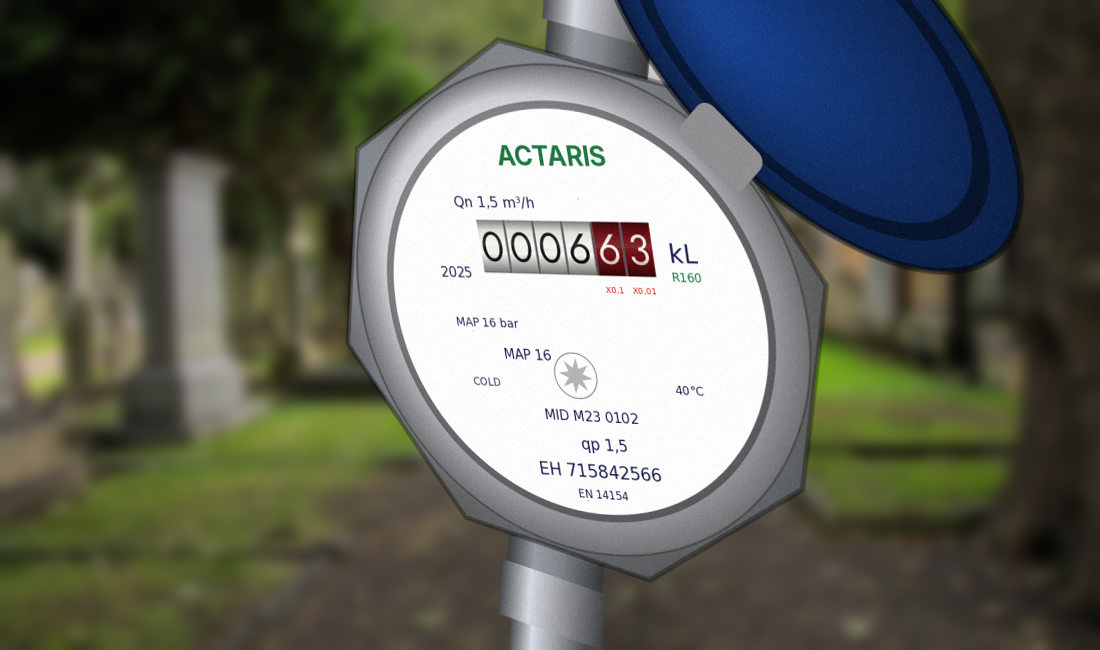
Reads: 6.63 kL
